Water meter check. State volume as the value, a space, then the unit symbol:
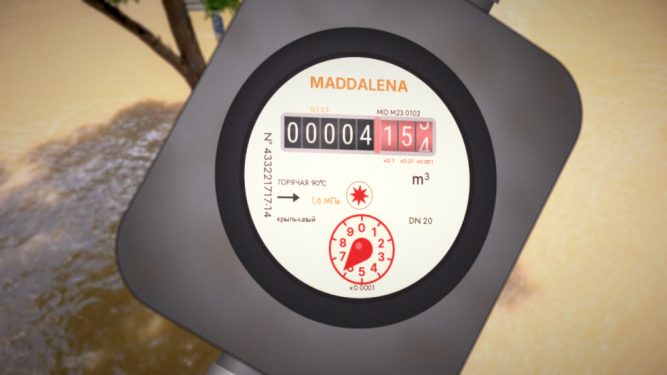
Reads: 4.1536 m³
